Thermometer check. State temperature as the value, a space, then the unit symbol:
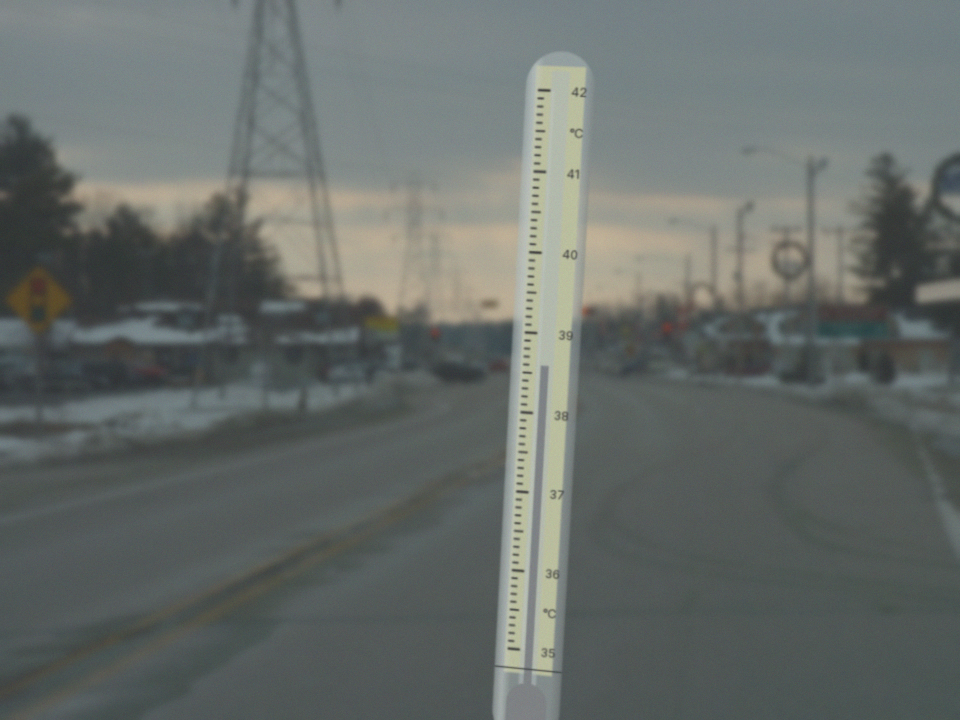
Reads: 38.6 °C
